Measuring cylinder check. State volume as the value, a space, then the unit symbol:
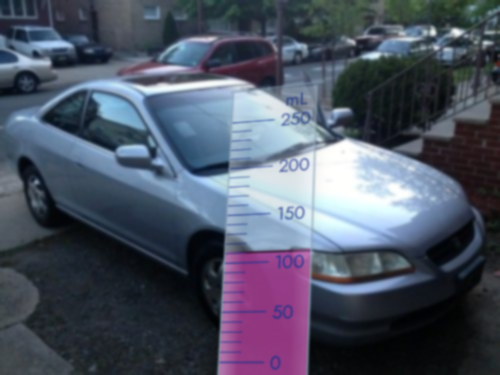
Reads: 110 mL
